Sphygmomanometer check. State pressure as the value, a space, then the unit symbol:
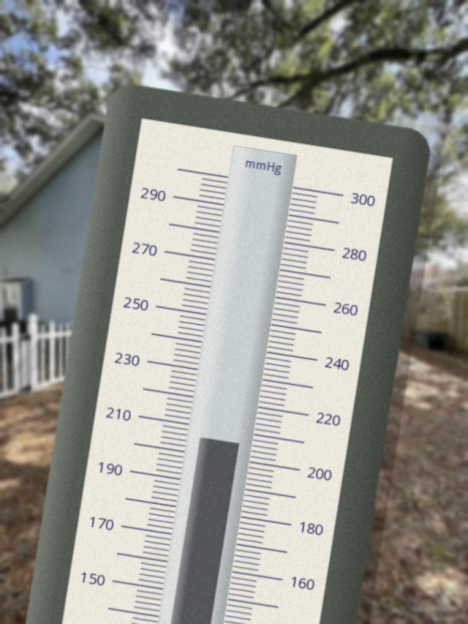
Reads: 206 mmHg
